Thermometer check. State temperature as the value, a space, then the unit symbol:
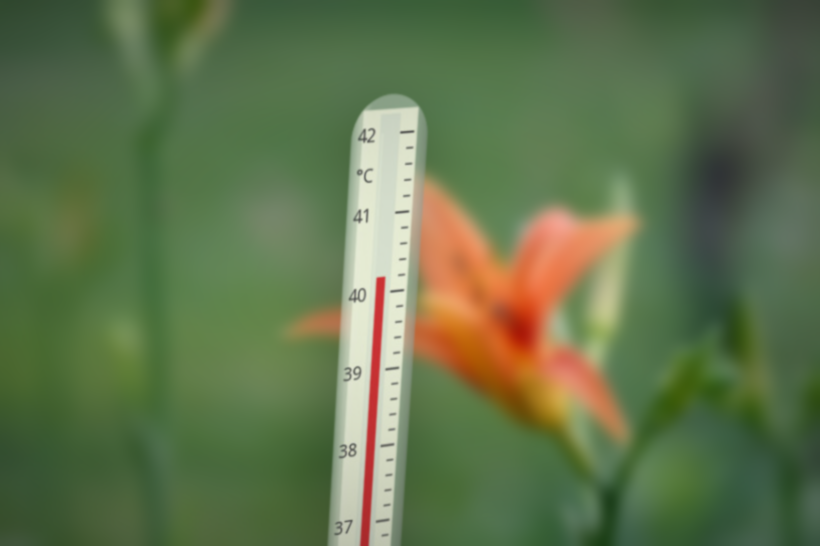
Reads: 40.2 °C
